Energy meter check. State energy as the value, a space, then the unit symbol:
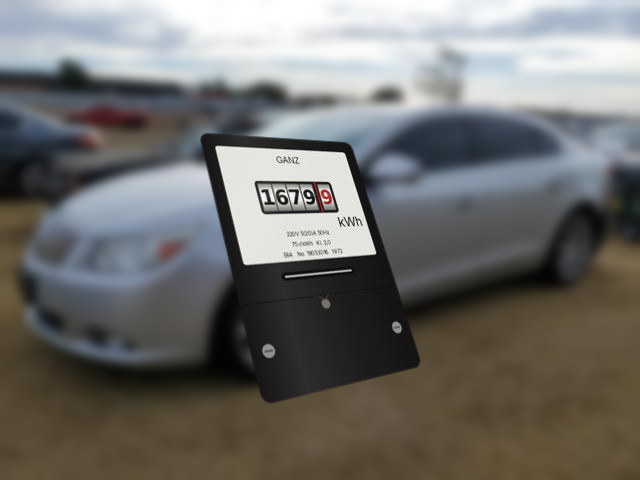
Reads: 1679.9 kWh
